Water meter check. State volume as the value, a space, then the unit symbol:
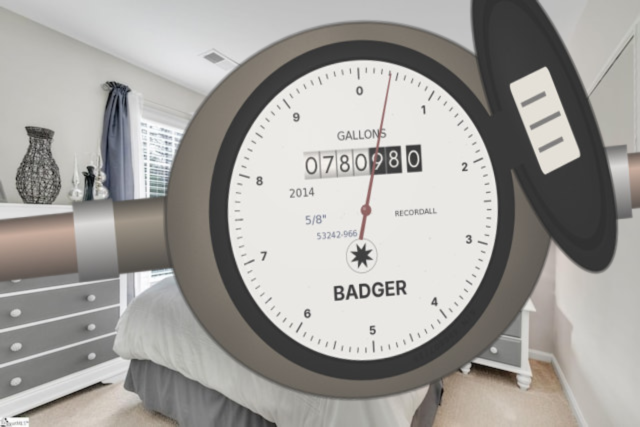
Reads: 780980.4 gal
